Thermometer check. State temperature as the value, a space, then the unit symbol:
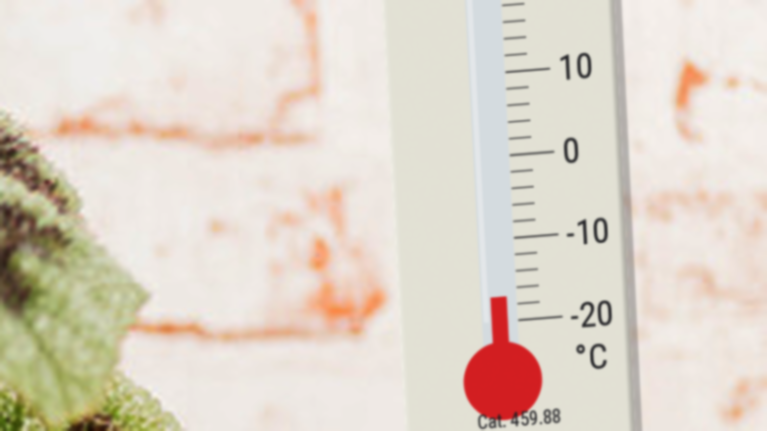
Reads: -17 °C
